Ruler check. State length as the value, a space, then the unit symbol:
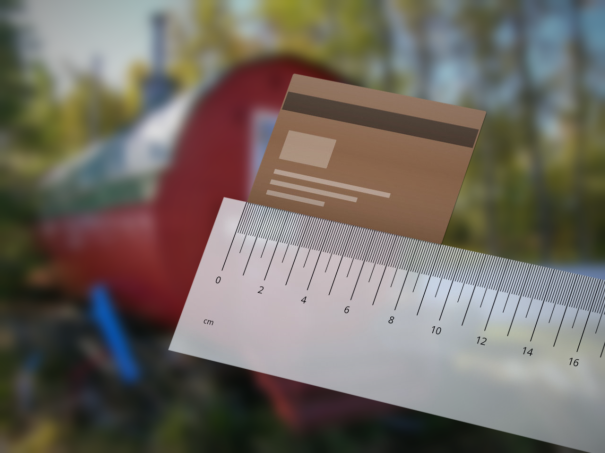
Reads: 9 cm
